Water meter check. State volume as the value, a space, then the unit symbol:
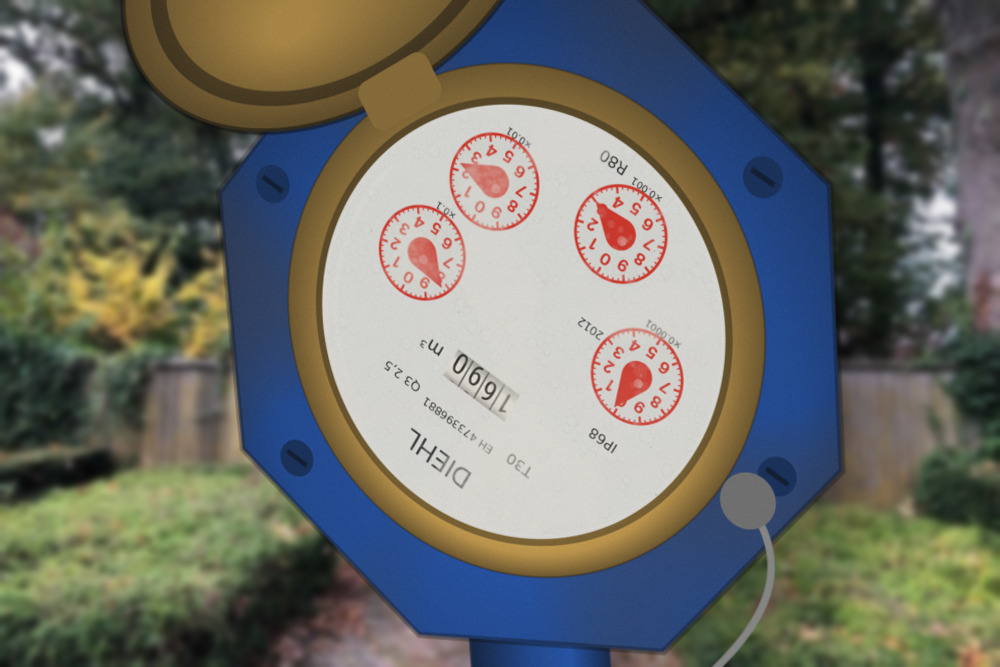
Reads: 1689.8230 m³
